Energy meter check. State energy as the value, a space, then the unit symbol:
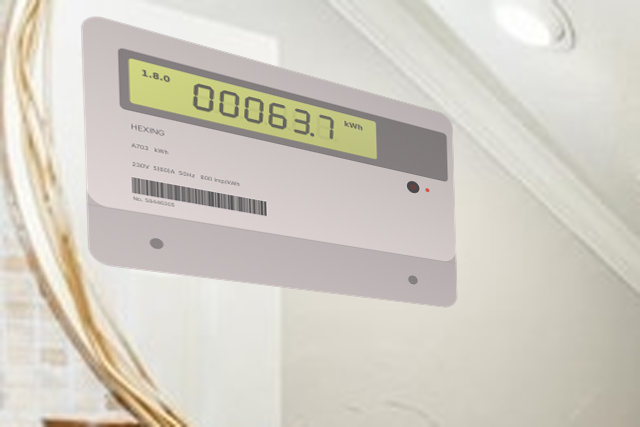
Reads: 63.7 kWh
